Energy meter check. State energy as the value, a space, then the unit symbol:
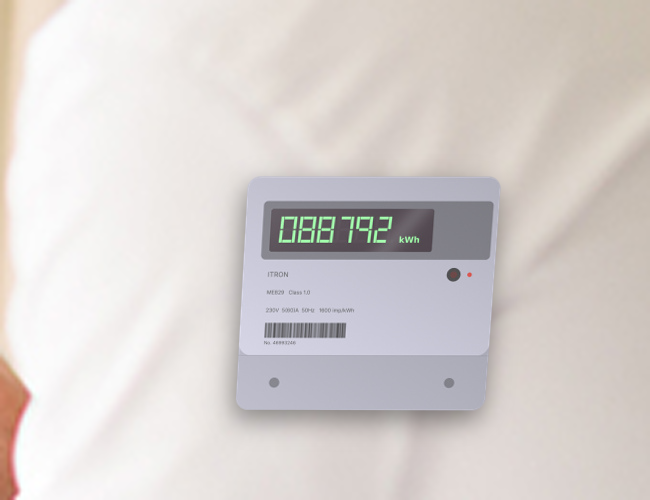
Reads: 88792 kWh
